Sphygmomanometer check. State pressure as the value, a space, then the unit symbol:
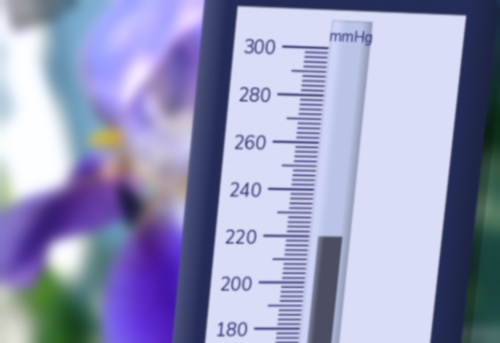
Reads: 220 mmHg
